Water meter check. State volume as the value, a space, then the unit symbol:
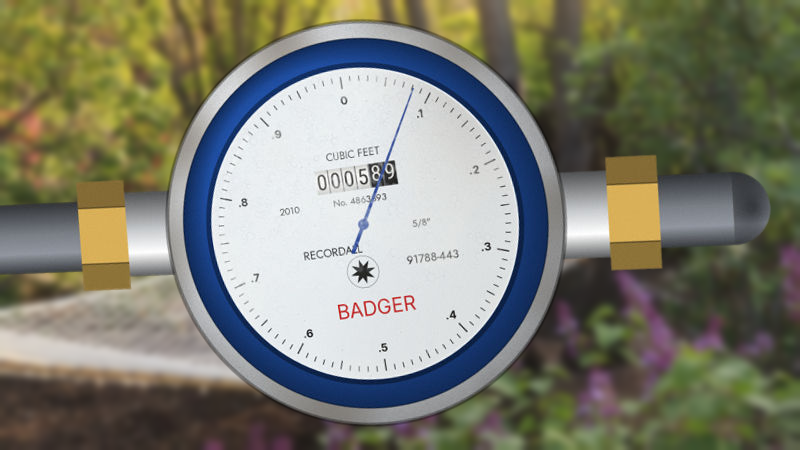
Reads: 589.08 ft³
